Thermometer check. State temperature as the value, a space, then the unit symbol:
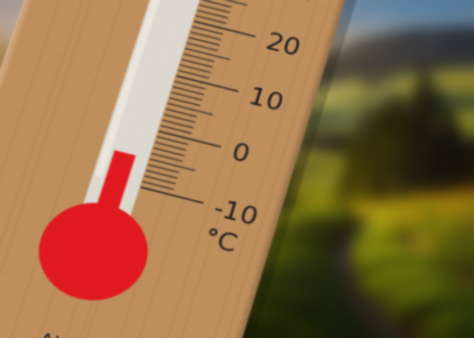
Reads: -5 °C
